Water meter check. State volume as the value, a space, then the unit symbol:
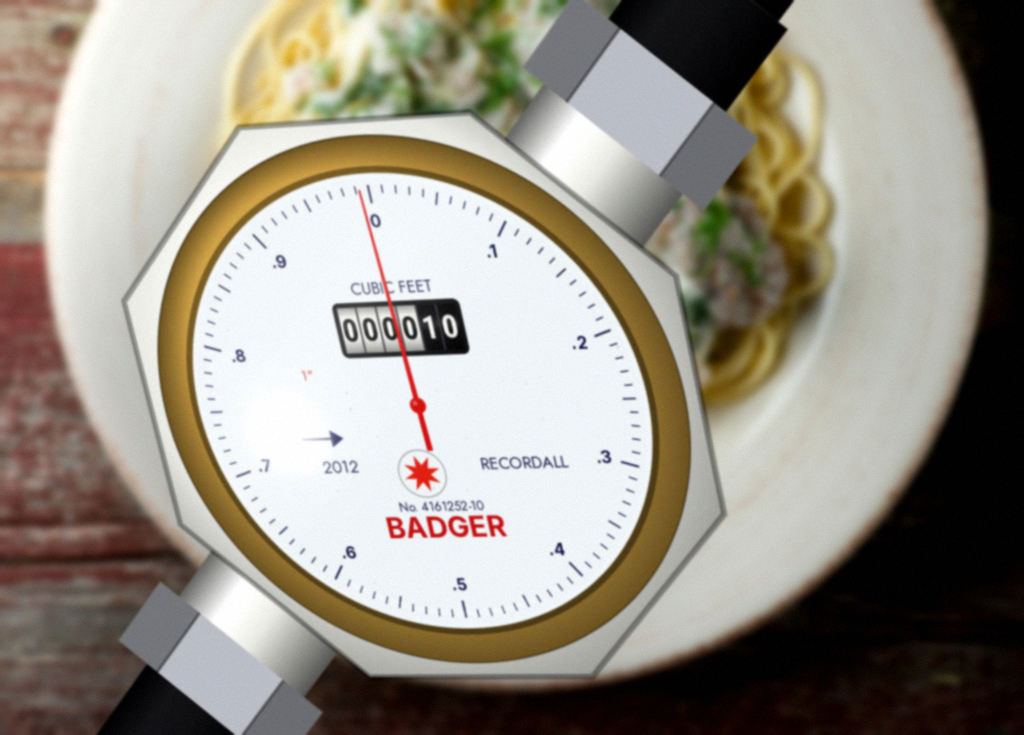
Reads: 9.99 ft³
